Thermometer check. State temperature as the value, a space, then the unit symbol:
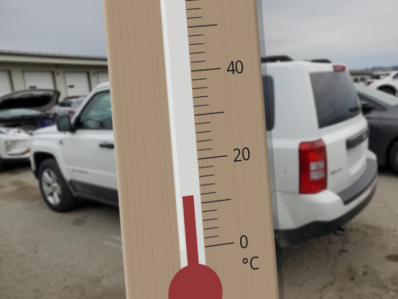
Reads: 12 °C
